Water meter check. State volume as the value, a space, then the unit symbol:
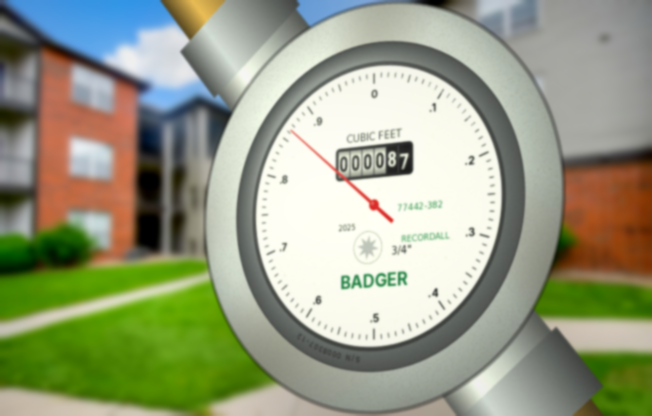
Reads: 86.86 ft³
